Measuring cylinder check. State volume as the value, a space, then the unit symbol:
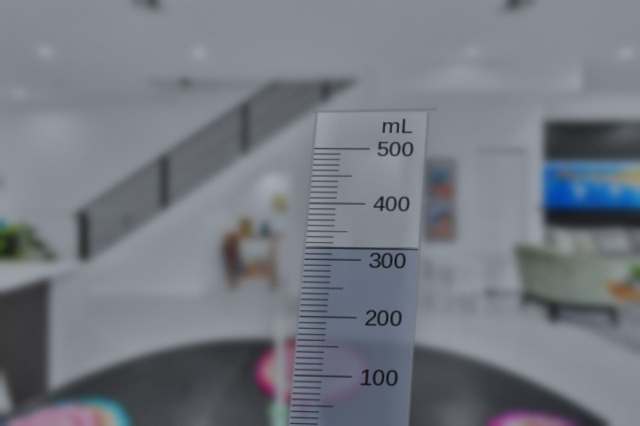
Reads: 320 mL
